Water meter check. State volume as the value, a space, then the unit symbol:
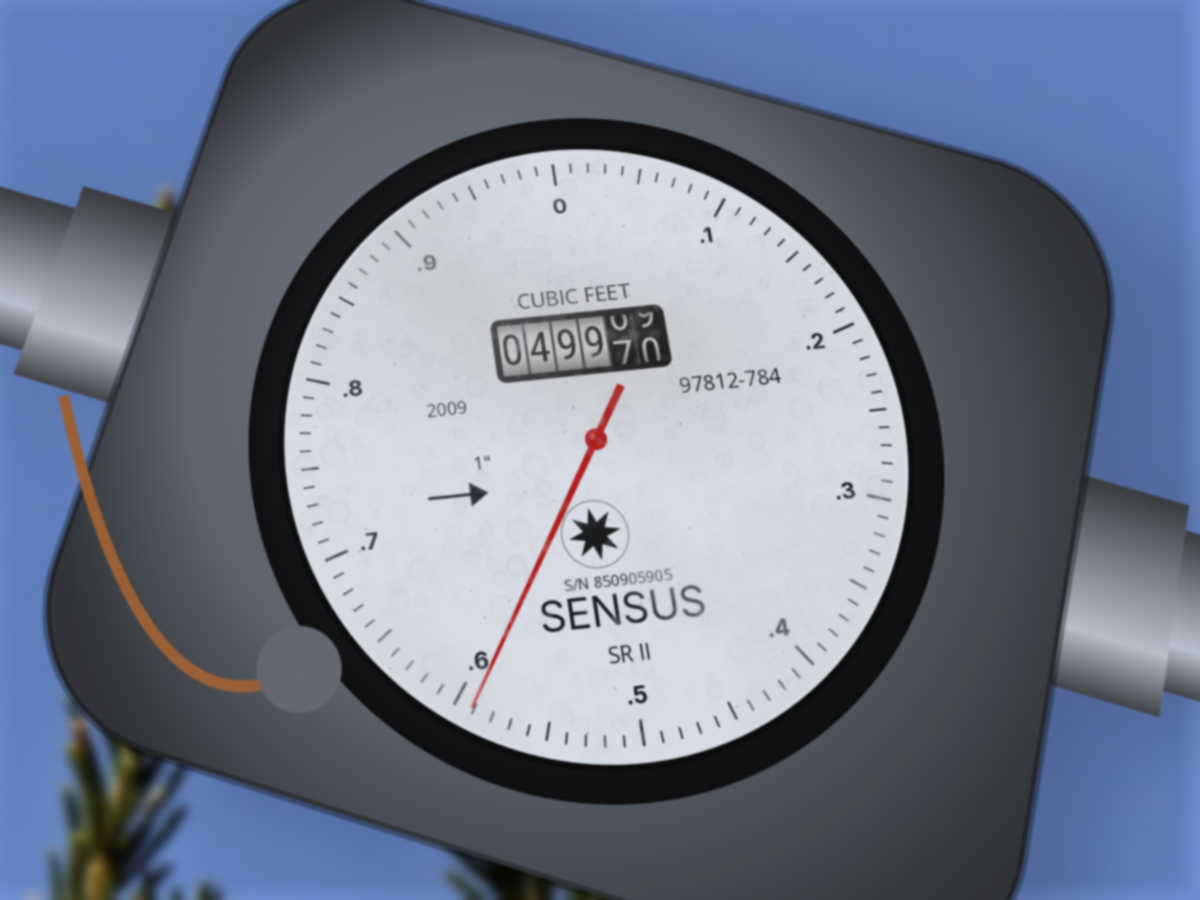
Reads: 49969.59 ft³
